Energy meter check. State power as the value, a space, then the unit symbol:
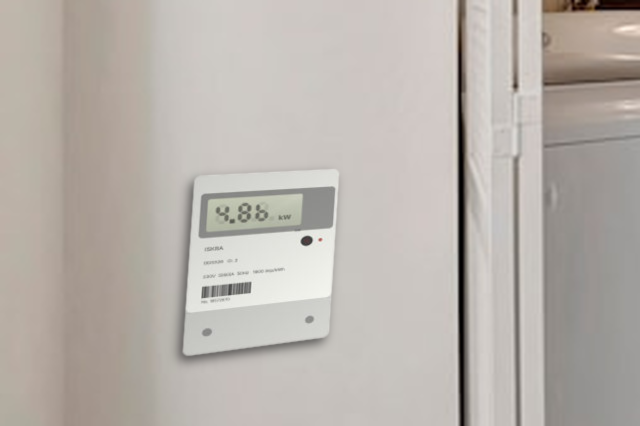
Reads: 4.86 kW
